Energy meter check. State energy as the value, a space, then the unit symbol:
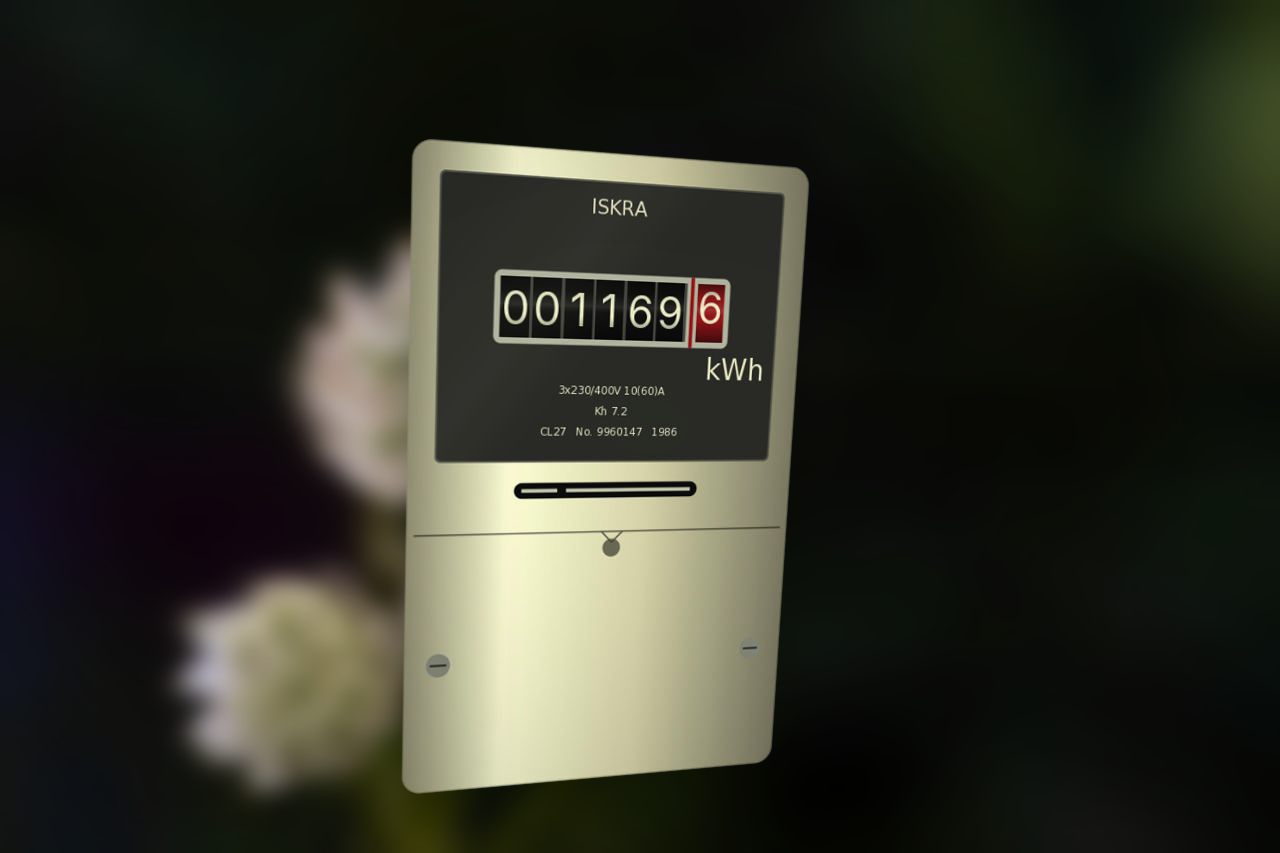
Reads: 1169.6 kWh
